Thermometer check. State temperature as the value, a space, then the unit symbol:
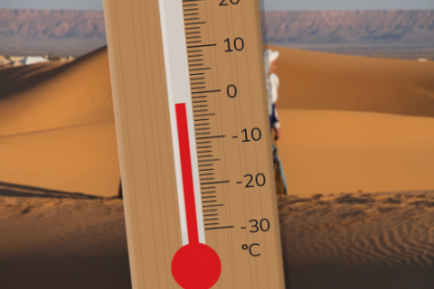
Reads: -2 °C
